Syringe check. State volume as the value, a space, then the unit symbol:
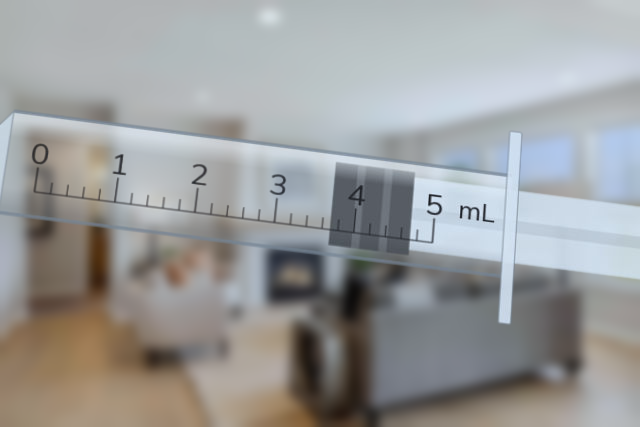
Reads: 3.7 mL
